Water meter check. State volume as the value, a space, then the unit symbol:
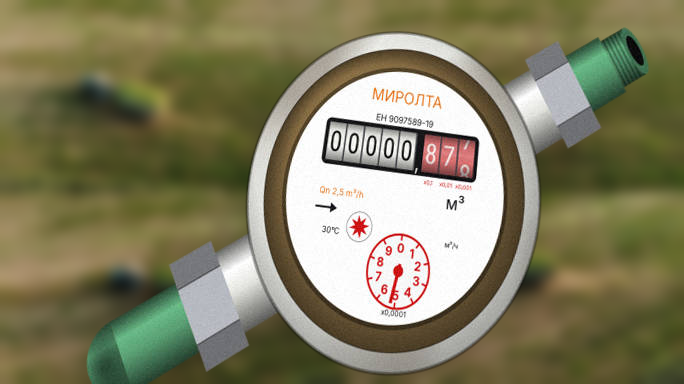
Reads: 0.8775 m³
